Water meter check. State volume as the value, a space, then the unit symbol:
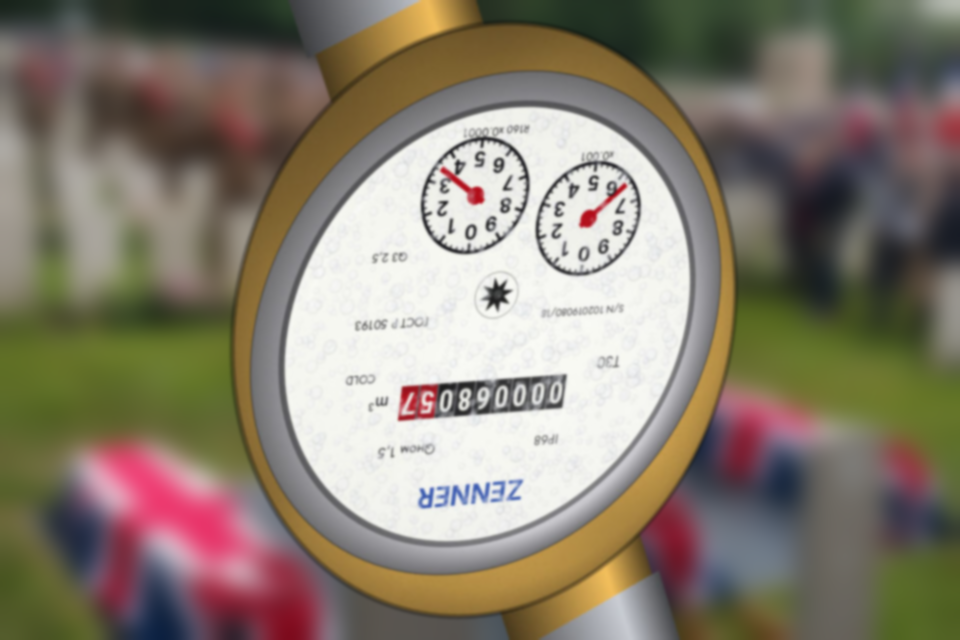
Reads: 680.5763 m³
